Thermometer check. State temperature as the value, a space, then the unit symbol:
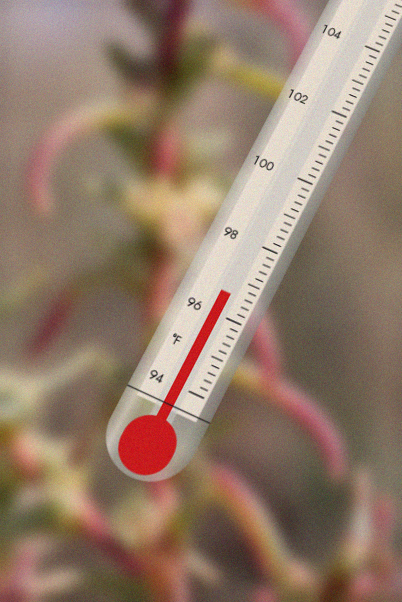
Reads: 96.6 °F
